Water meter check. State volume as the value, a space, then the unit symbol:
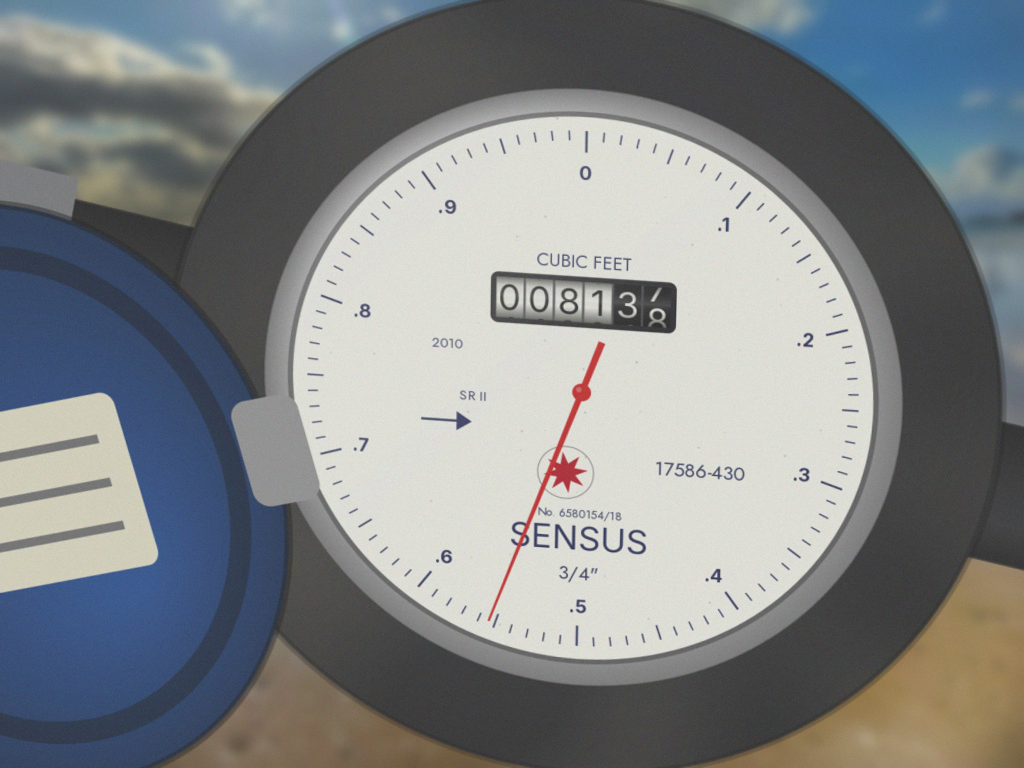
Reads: 8137.55 ft³
